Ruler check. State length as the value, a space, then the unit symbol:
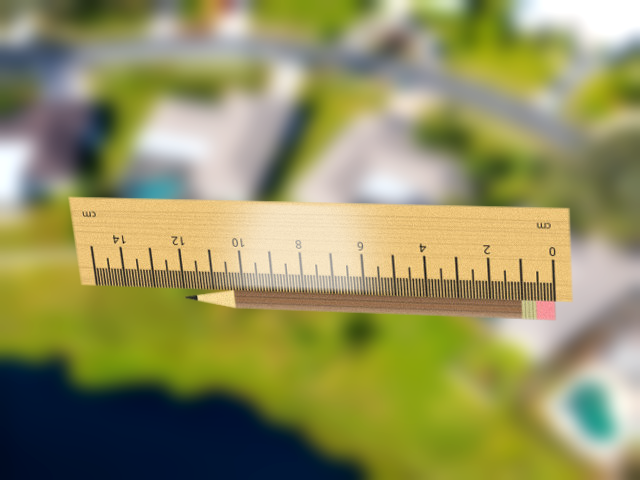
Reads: 12 cm
